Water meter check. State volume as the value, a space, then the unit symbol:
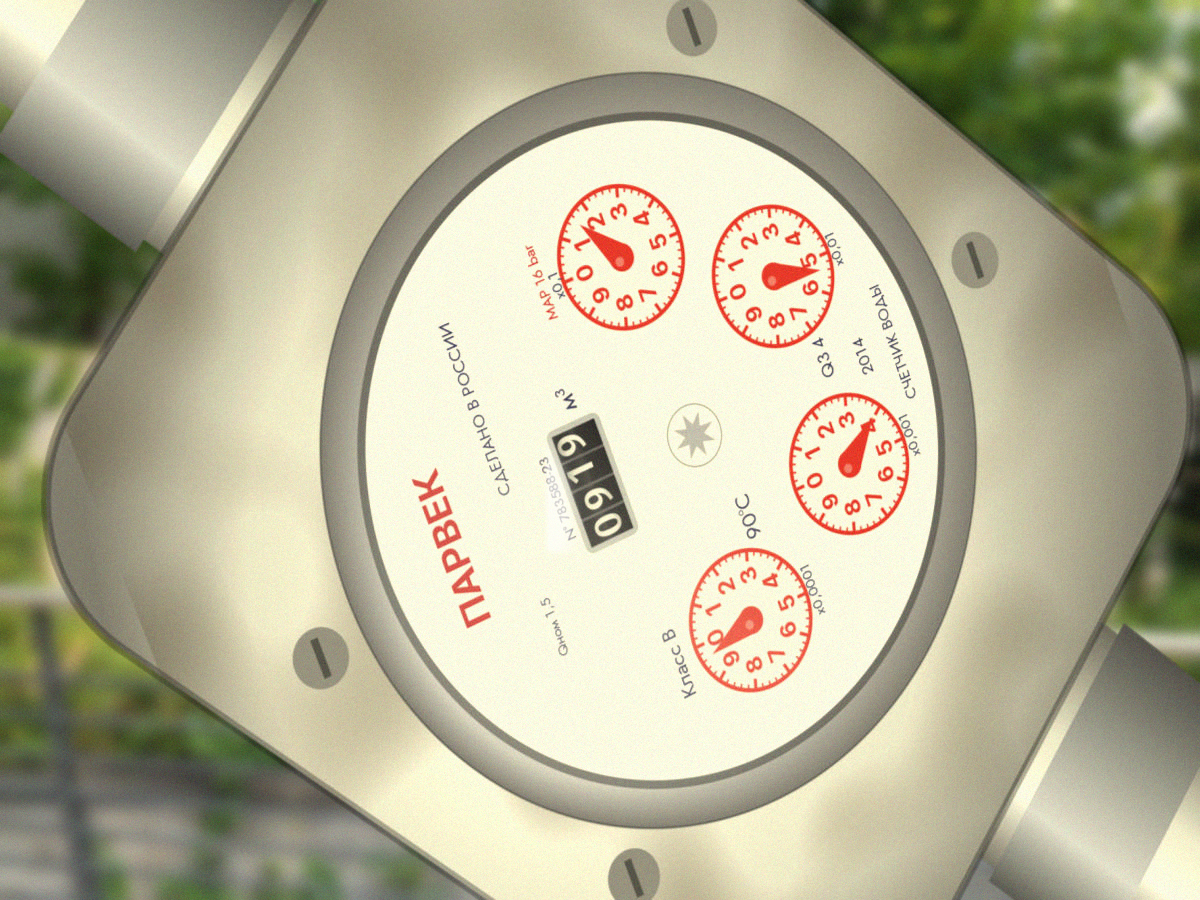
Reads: 919.1539 m³
